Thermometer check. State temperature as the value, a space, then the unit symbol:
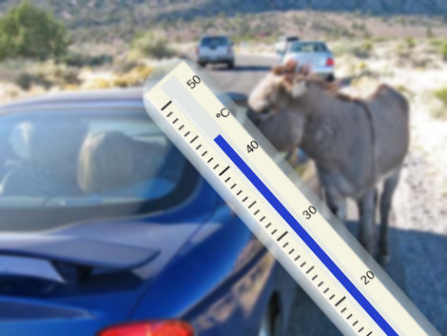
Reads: 43.5 °C
